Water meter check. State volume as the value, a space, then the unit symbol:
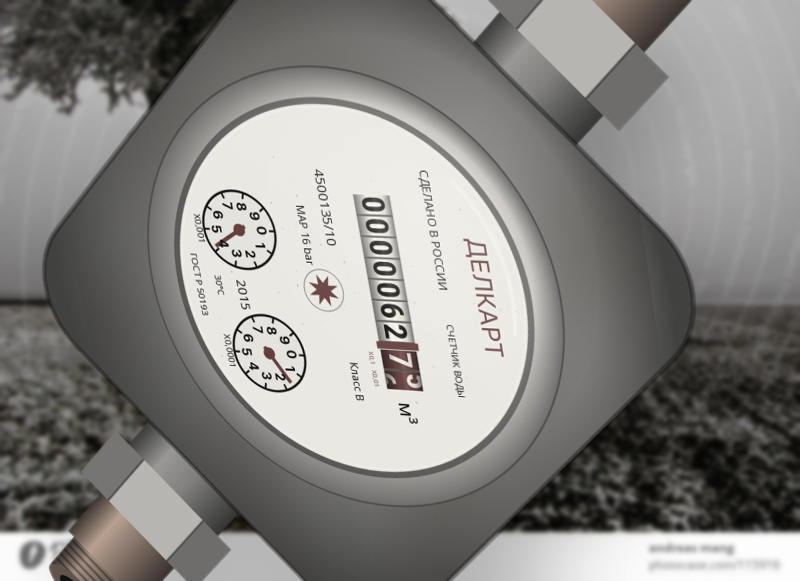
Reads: 62.7541 m³
